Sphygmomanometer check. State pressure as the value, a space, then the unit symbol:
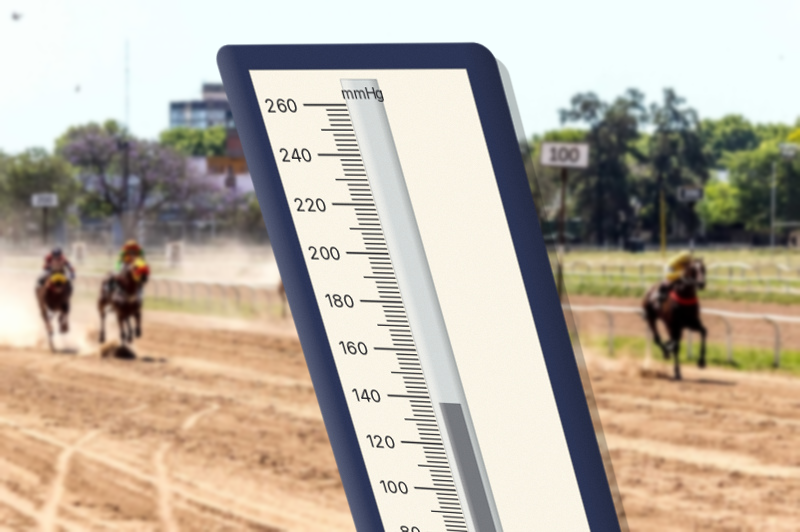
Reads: 138 mmHg
